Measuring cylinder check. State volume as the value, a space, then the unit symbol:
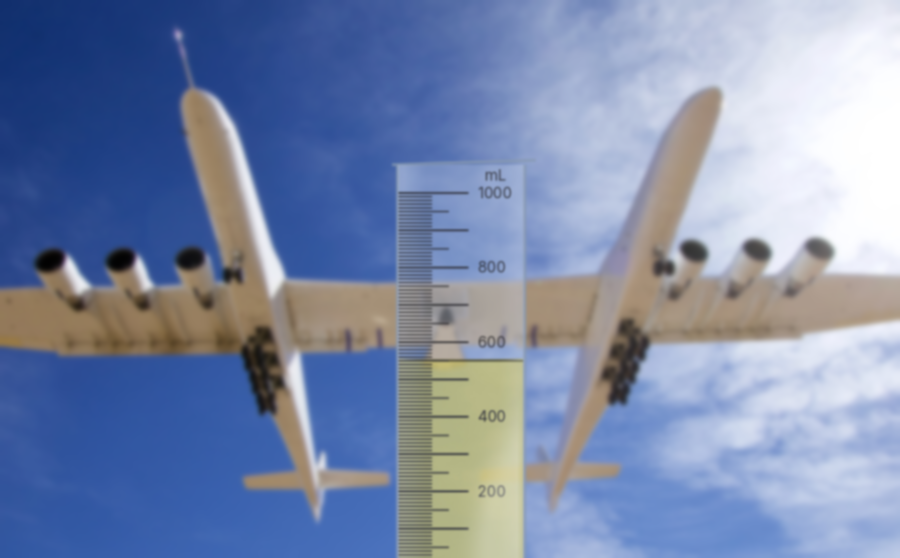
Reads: 550 mL
